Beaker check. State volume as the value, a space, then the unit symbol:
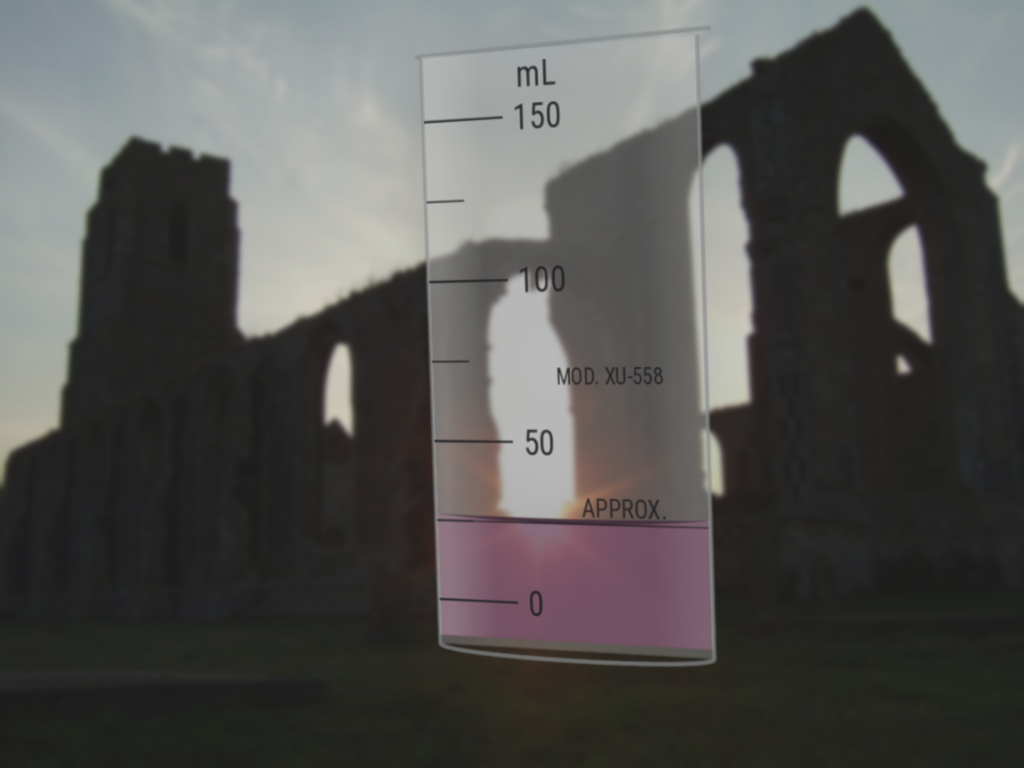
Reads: 25 mL
